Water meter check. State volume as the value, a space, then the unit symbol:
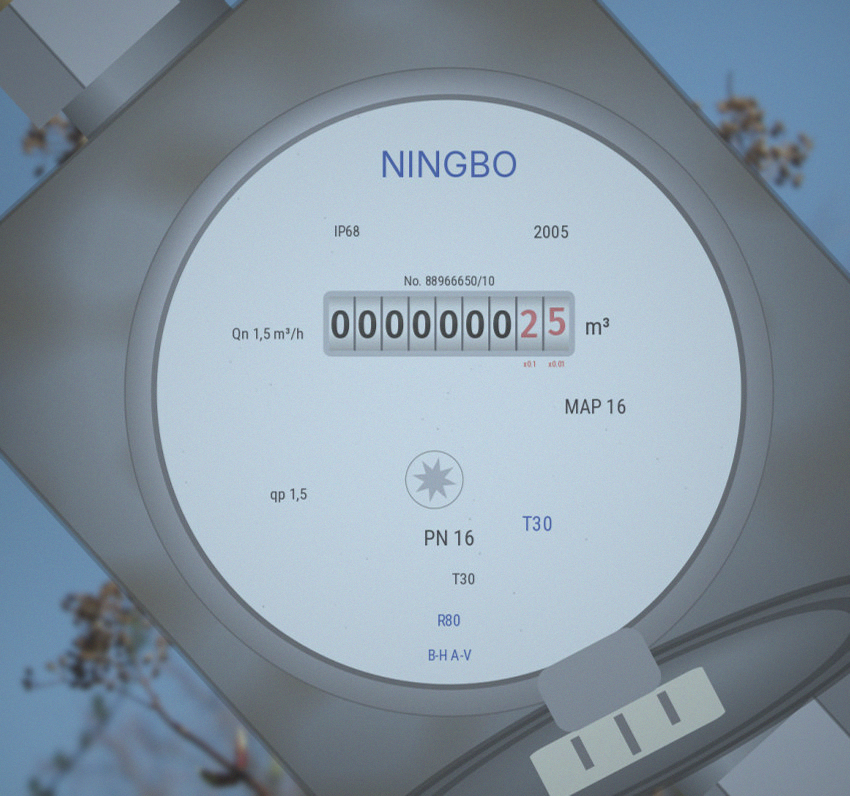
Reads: 0.25 m³
